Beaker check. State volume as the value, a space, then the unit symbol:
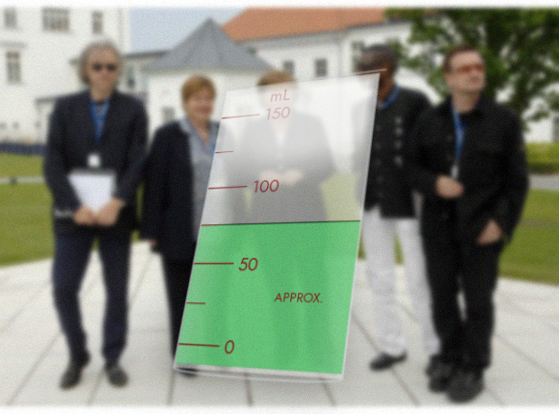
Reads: 75 mL
